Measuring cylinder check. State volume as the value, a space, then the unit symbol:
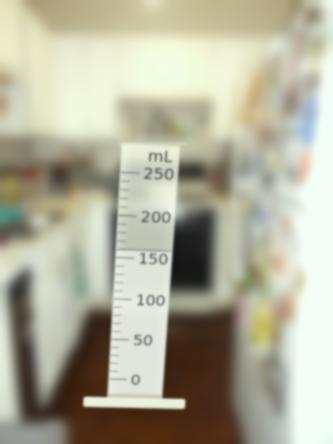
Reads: 160 mL
